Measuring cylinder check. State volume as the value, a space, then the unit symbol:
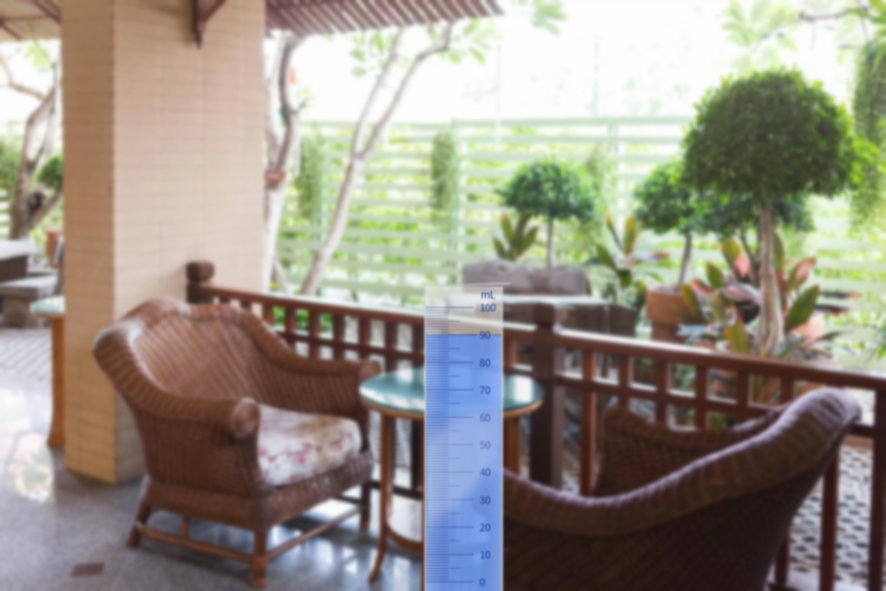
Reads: 90 mL
